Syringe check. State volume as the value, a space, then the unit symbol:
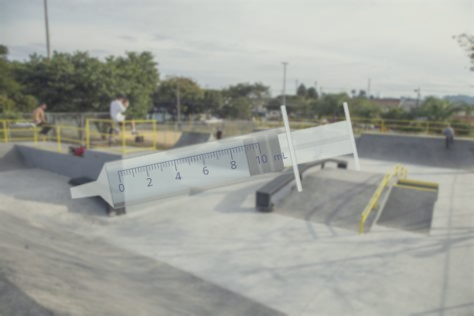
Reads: 9 mL
